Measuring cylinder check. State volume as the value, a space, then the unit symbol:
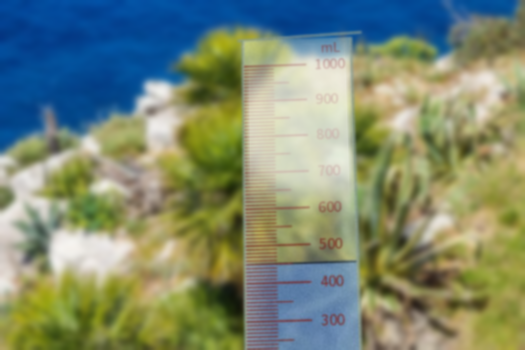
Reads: 450 mL
